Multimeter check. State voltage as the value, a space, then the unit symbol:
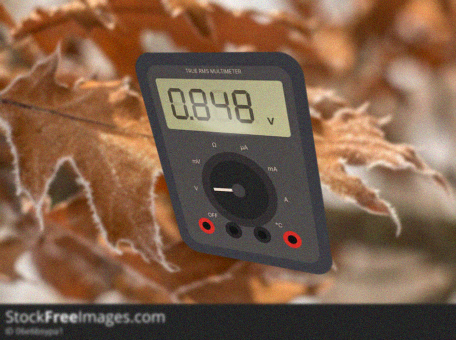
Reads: 0.848 V
